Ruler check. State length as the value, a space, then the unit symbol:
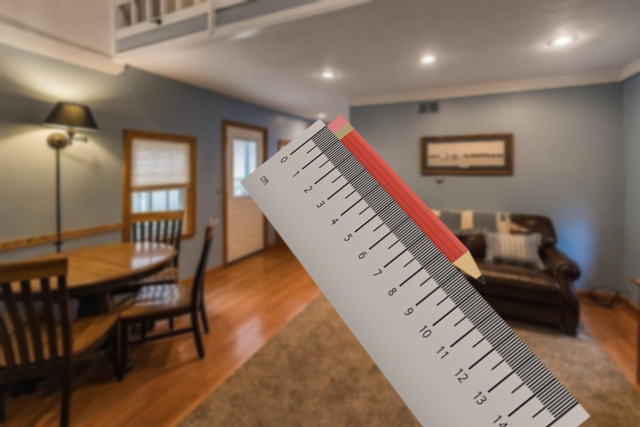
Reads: 10 cm
